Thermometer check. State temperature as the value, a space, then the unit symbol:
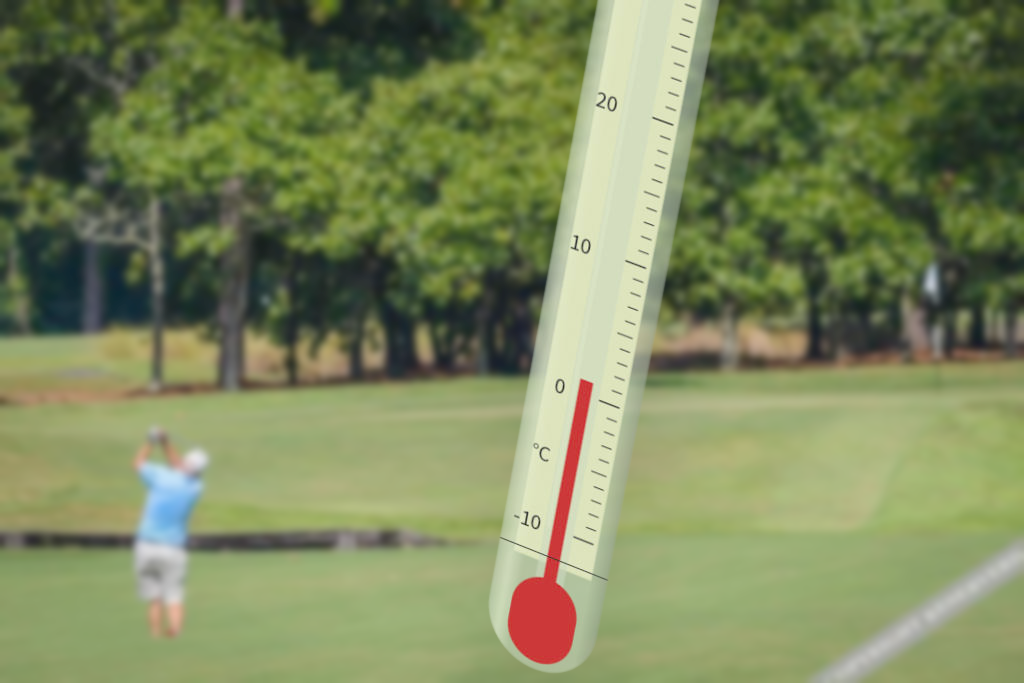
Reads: 1 °C
